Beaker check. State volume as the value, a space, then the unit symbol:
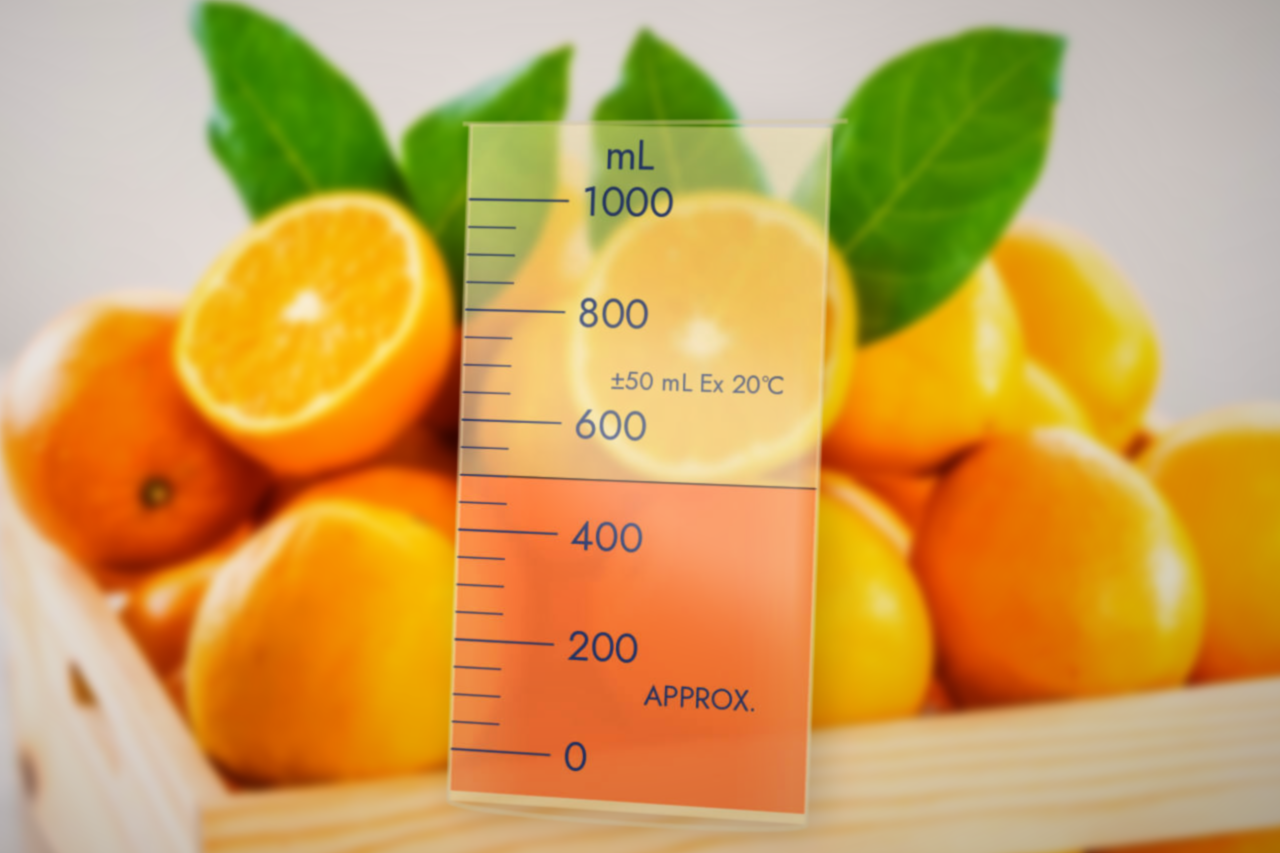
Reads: 500 mL
